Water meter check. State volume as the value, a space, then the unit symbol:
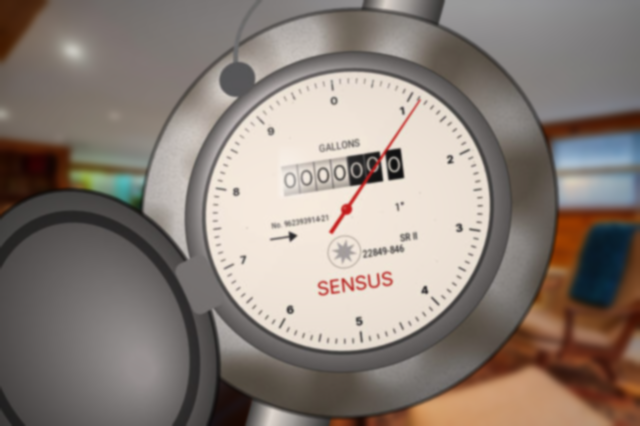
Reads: 1.1 gal
